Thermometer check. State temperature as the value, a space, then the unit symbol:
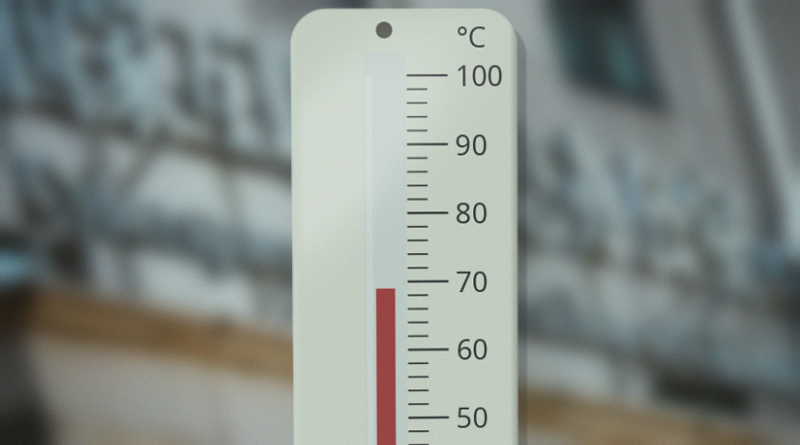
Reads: 69 °C
